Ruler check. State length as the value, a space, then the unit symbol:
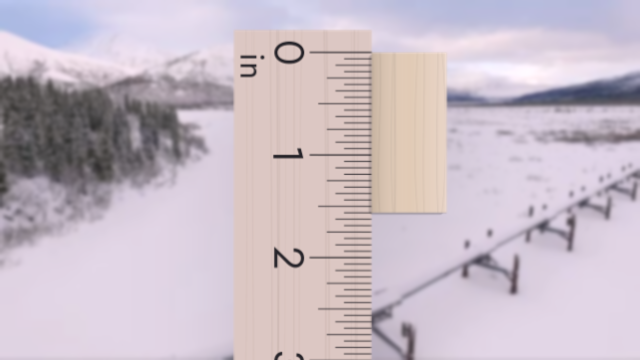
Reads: 1.5625 in
